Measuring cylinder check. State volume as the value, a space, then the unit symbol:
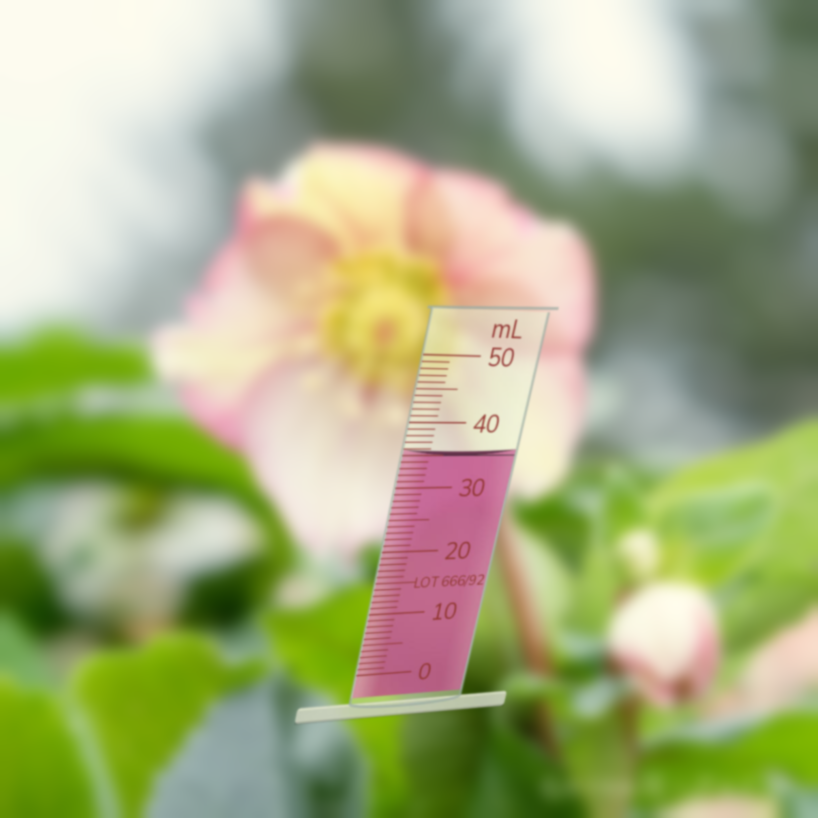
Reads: 35 mL
